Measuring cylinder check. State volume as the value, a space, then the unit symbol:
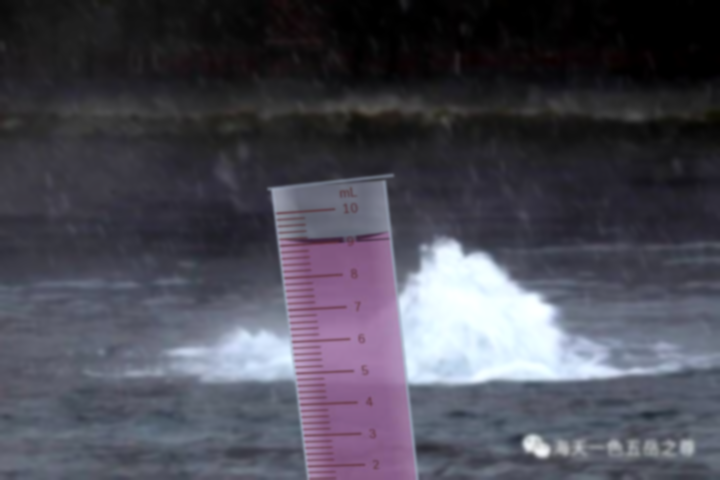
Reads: 9 mL
